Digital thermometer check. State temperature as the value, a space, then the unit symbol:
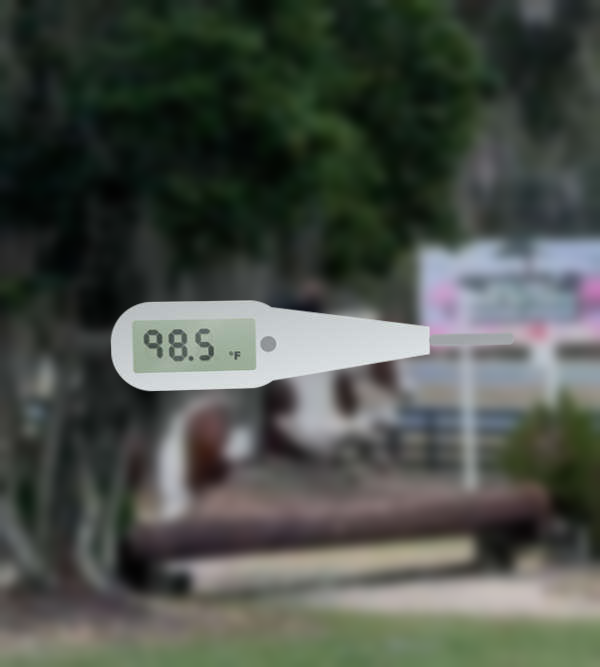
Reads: 98.5 °F
